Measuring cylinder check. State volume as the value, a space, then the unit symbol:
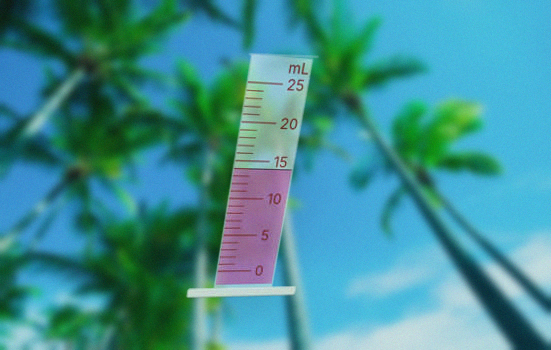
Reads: 14 mL
